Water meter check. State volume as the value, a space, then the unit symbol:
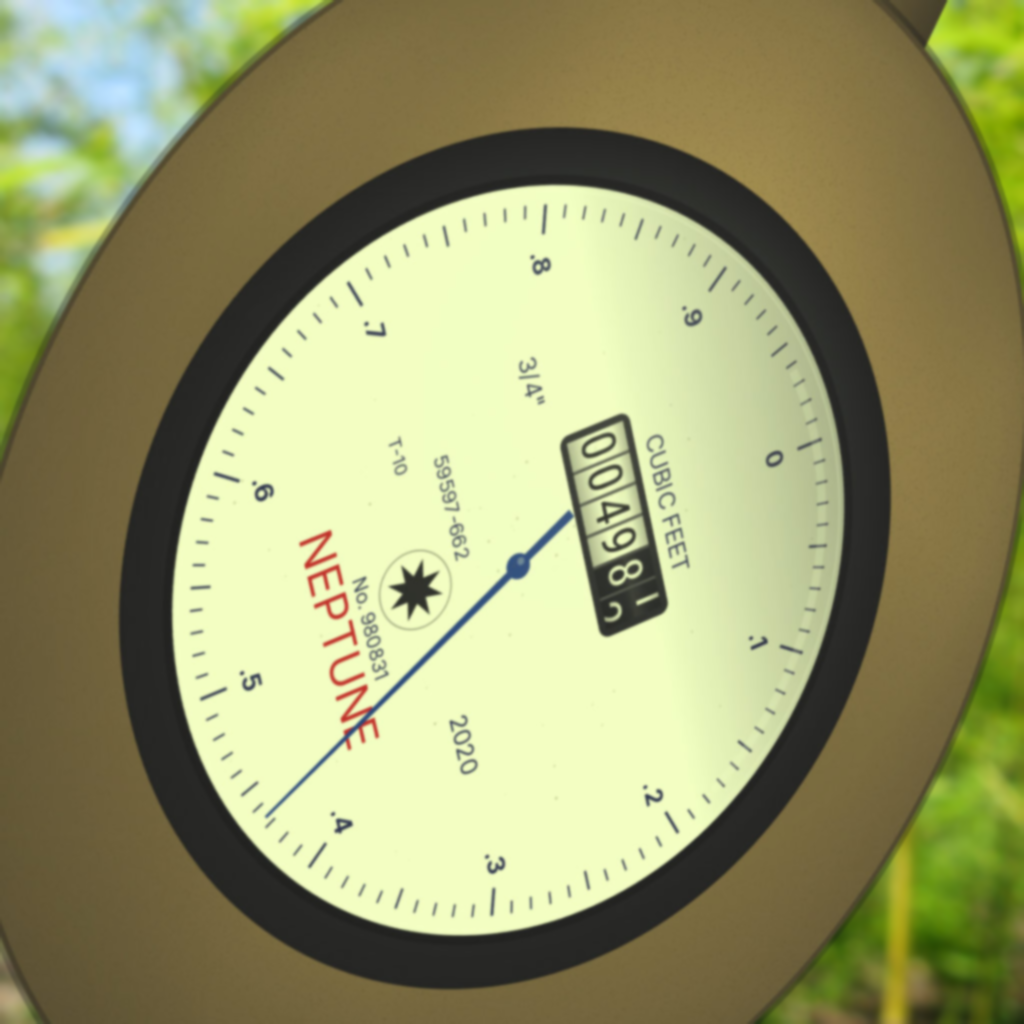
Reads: 4981.43 ft³
